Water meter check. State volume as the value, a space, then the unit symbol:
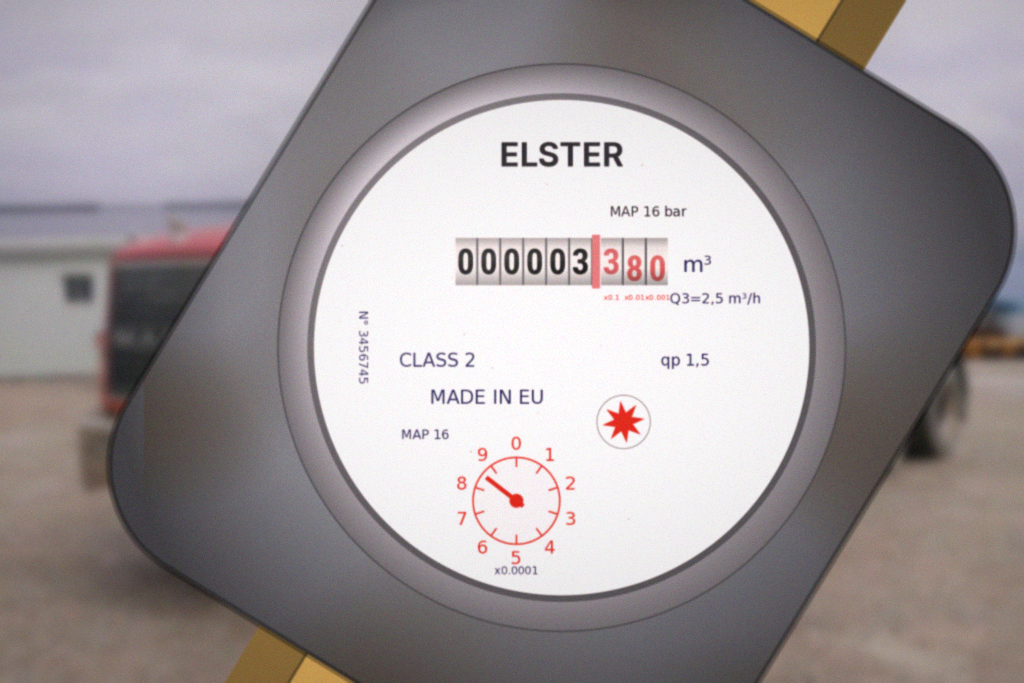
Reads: 3.3798 m³
